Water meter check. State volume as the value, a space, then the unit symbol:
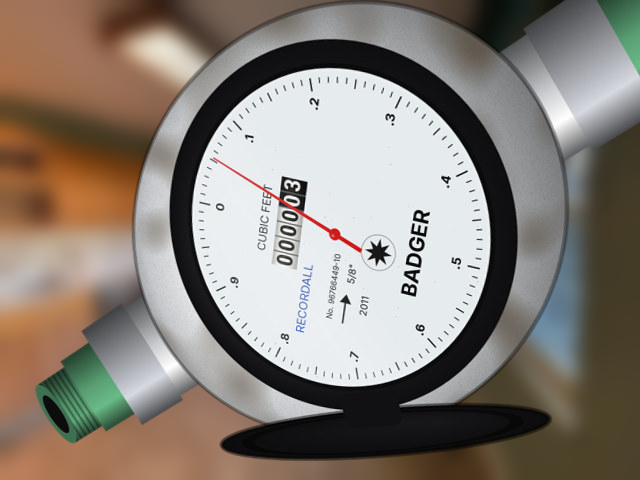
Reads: 3.05 ft³
